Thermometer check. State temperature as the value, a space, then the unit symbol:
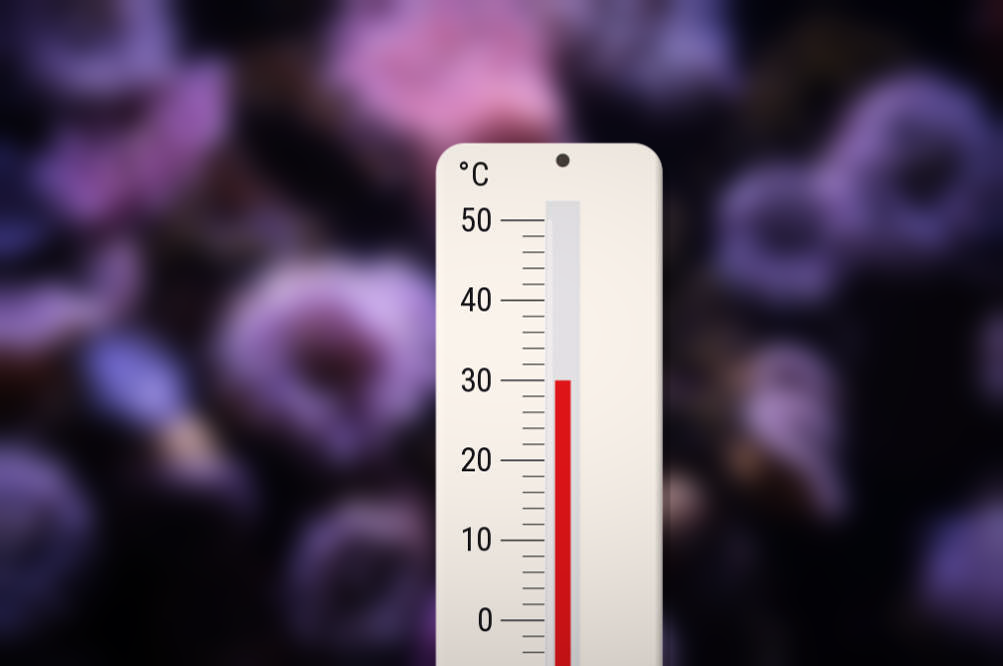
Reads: 30 °C
